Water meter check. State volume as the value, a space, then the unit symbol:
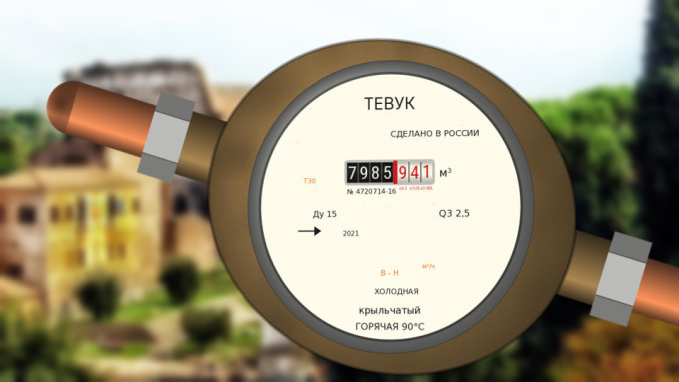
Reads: 7985.941 m³
